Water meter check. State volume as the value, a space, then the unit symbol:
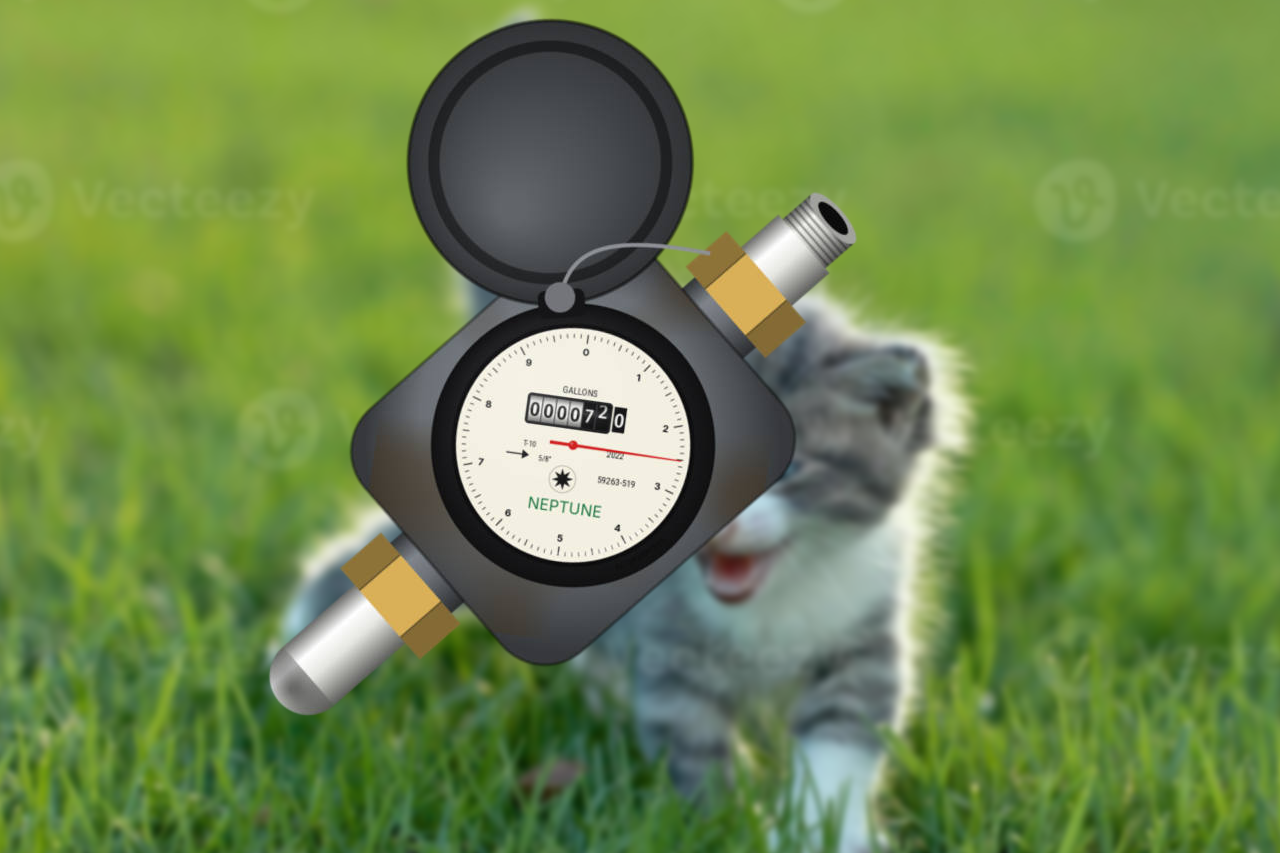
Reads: 722.5 gal
